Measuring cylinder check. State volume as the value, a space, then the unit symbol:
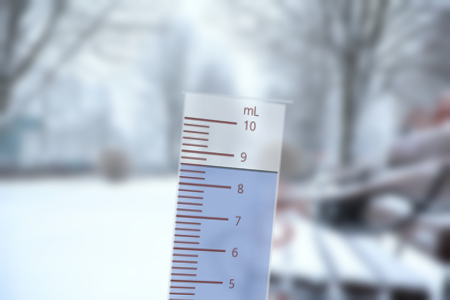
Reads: 8.6 mL
